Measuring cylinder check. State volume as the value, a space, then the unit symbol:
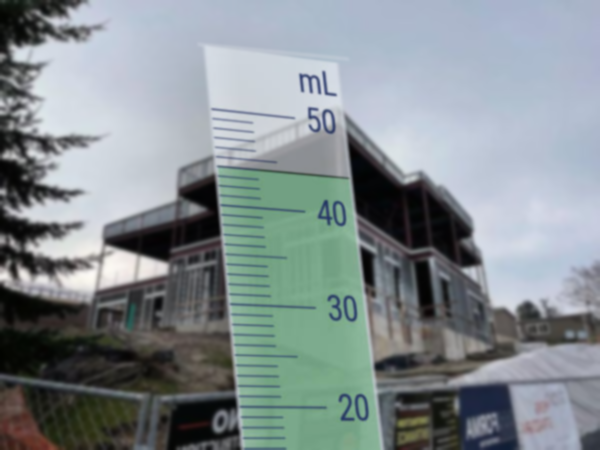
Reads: 44 mL
